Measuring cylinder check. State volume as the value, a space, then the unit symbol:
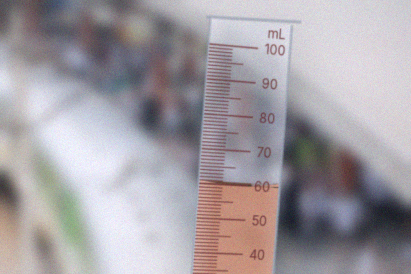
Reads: 60 mL
